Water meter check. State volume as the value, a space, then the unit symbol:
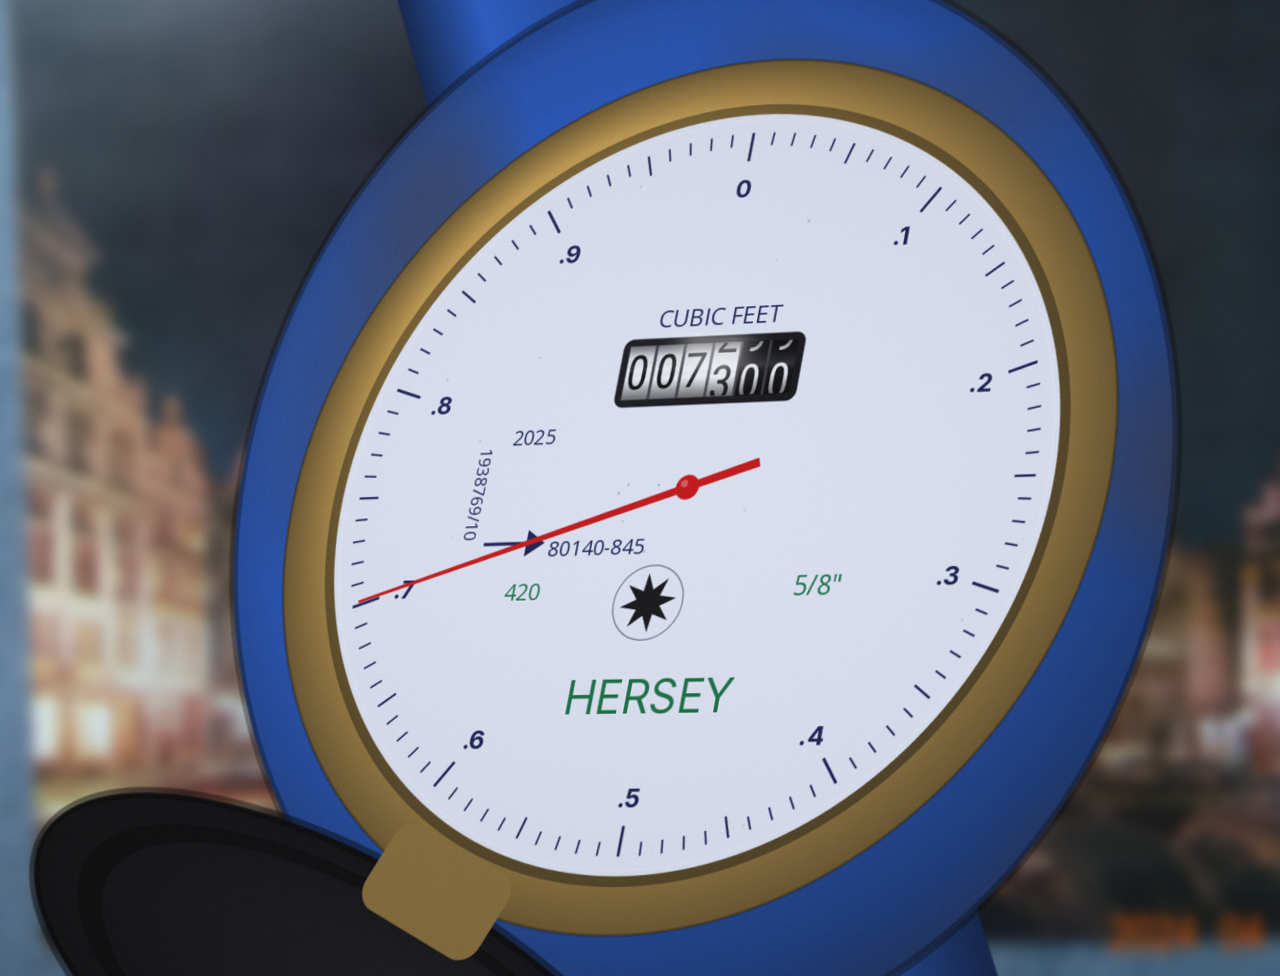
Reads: 7299.70 ft³
